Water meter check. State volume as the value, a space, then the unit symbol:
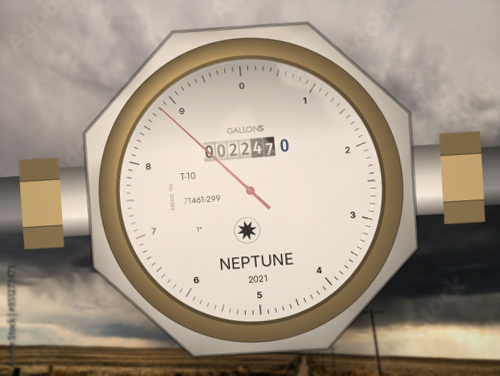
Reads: 22468.8 gal
